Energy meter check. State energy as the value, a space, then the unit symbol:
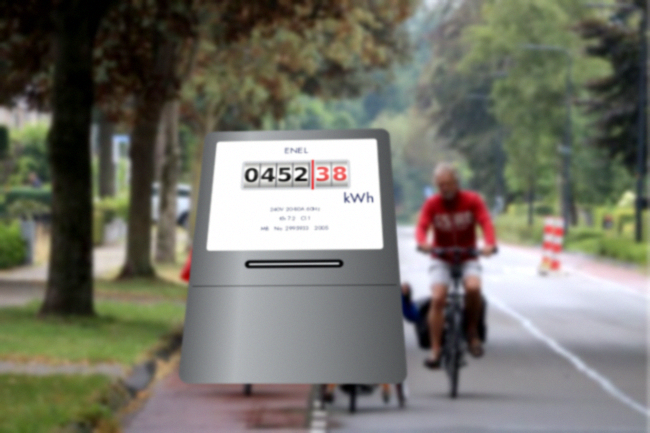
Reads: 452.38 kWh
